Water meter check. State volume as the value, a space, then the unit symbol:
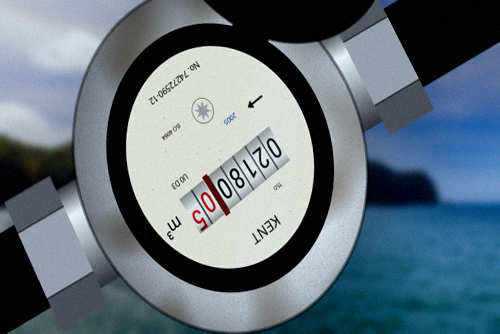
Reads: 2180.05 m³
